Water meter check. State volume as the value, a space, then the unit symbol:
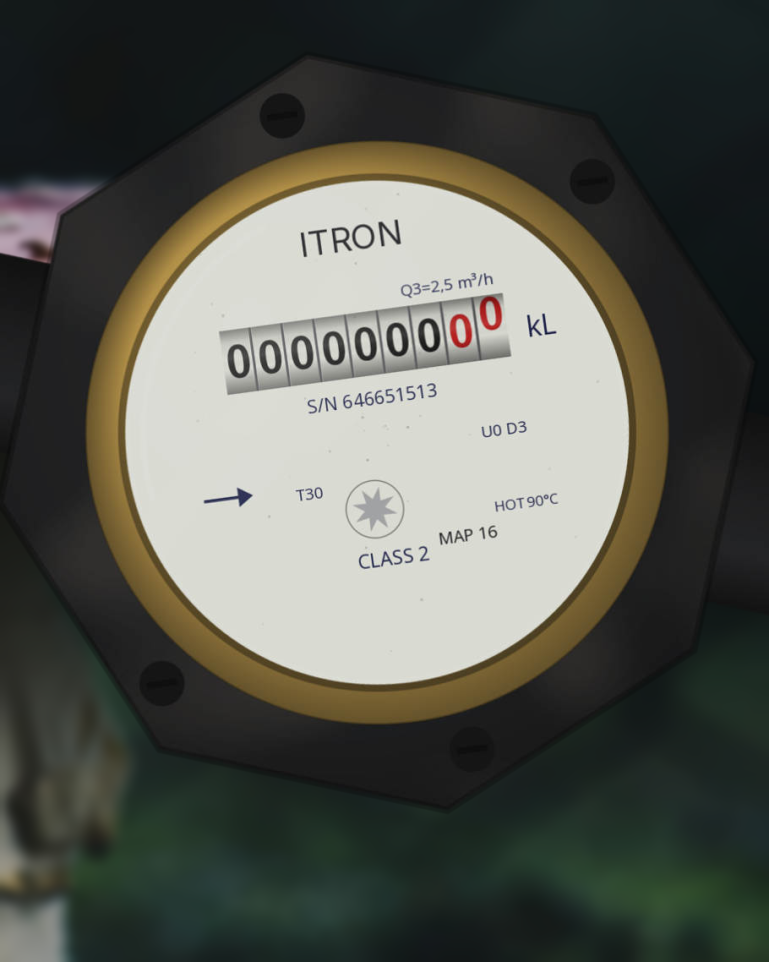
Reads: 0.00 kL
